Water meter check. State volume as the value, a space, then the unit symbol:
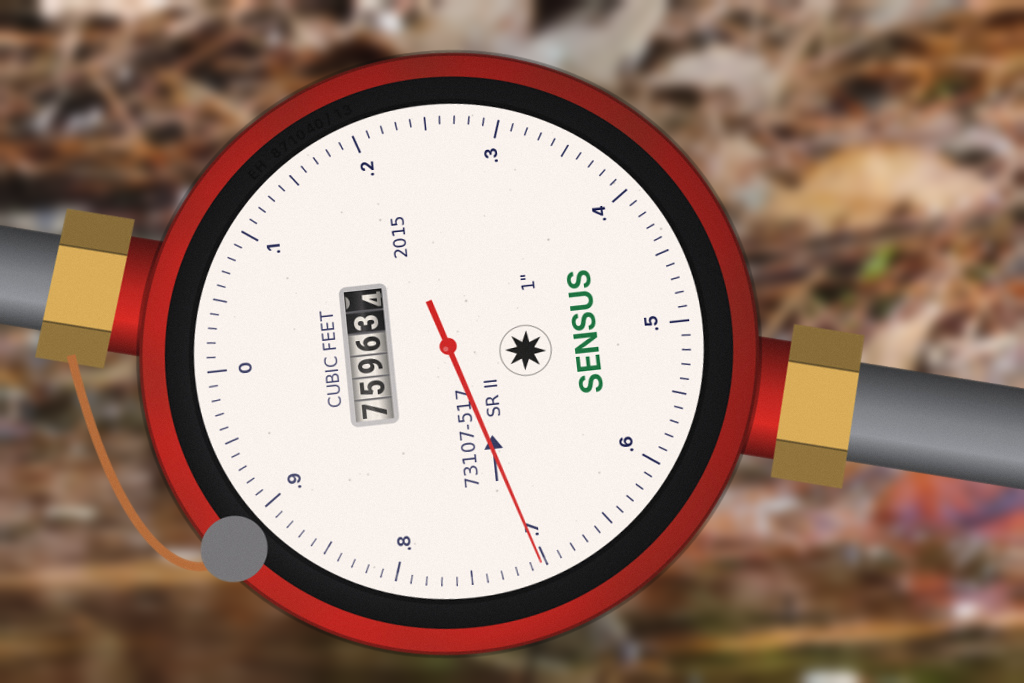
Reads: 759633.70 ft³
